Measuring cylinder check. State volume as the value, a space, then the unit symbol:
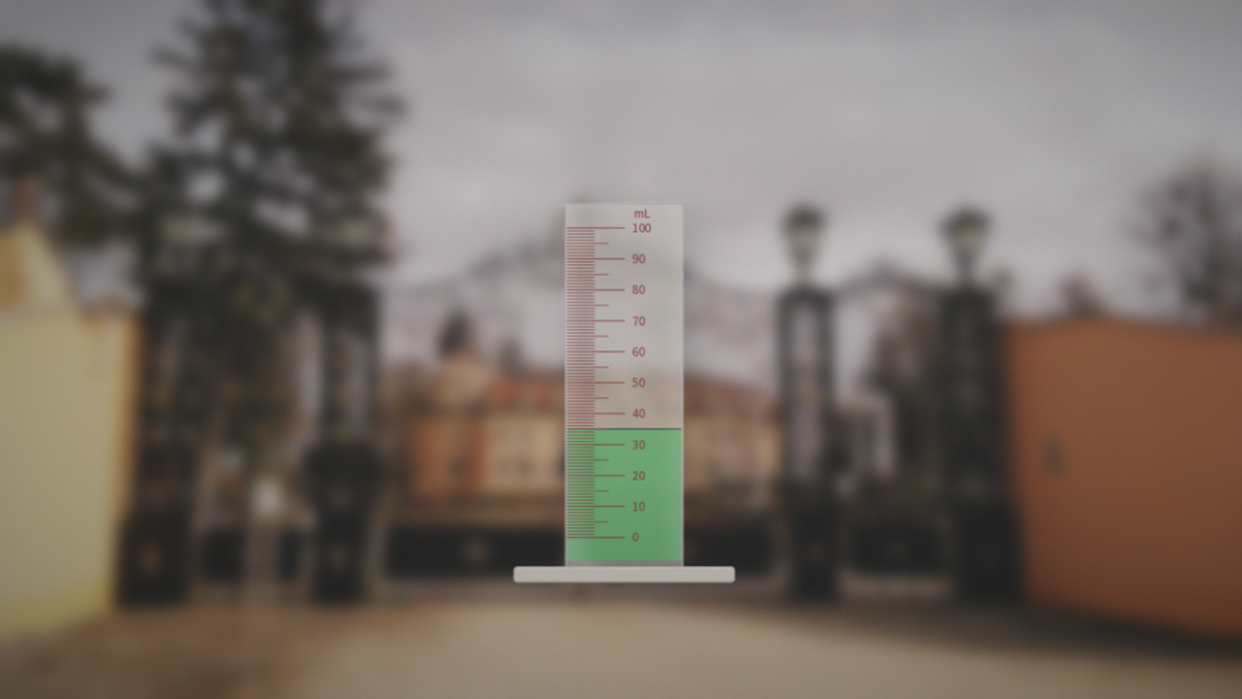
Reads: 35 mL
